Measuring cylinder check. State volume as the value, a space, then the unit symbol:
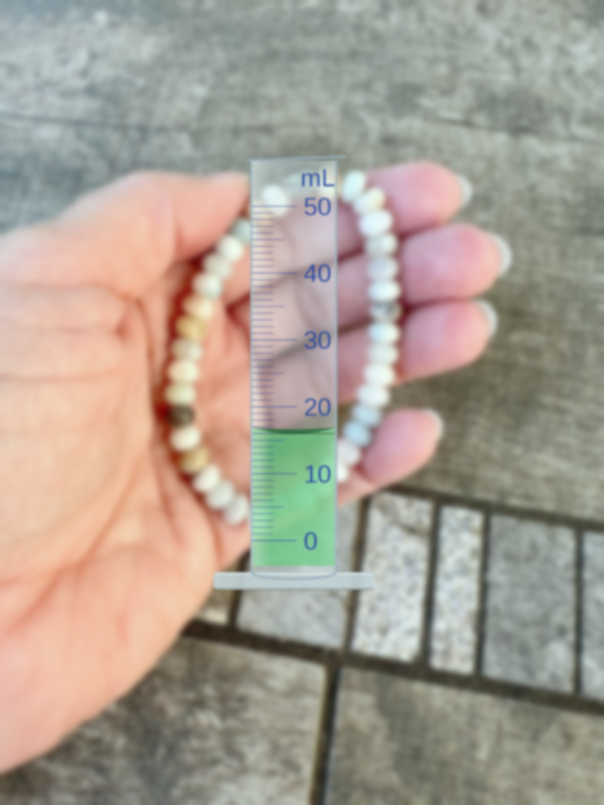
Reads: 16 mL
